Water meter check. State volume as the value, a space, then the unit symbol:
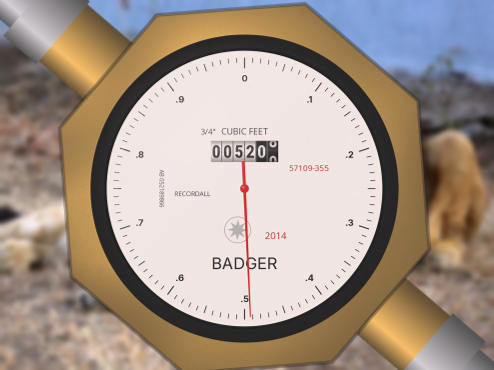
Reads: 5208.49 ft³
